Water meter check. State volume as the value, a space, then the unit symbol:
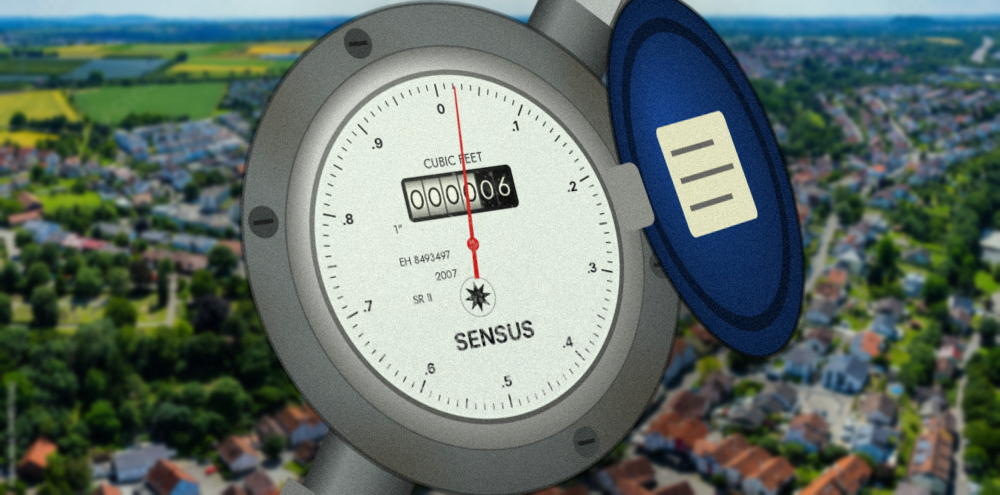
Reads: 6.02 ft³
